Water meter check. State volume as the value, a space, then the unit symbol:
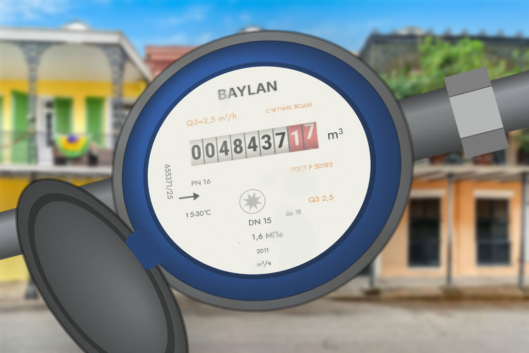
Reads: 48437.17 m³
